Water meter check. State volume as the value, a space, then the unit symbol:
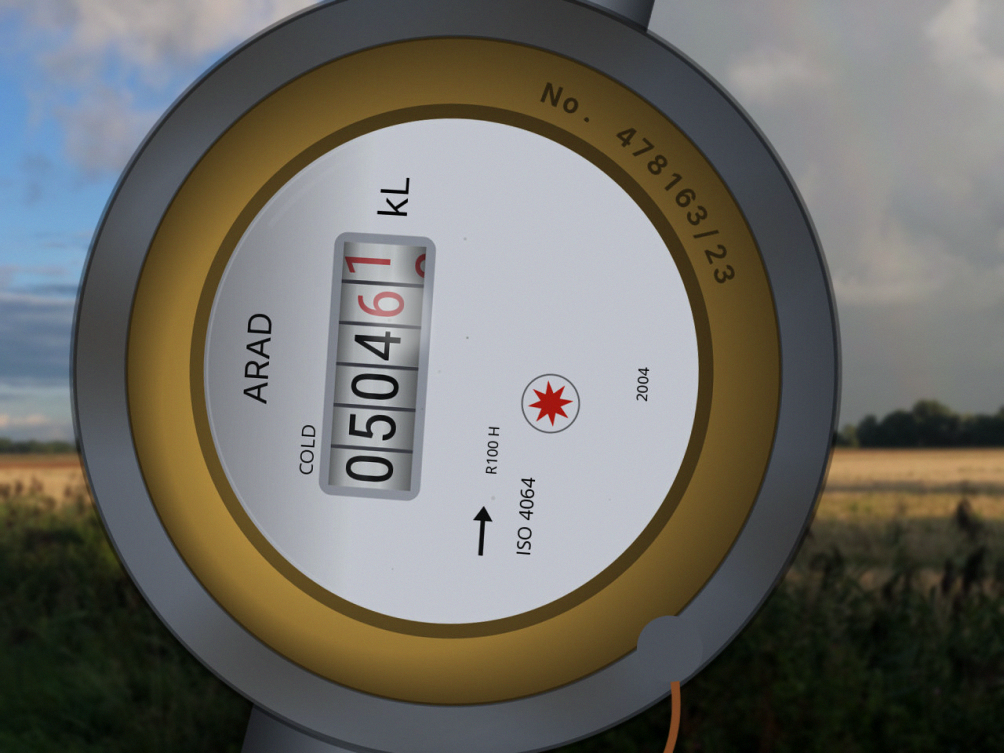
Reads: 504.61 kL
